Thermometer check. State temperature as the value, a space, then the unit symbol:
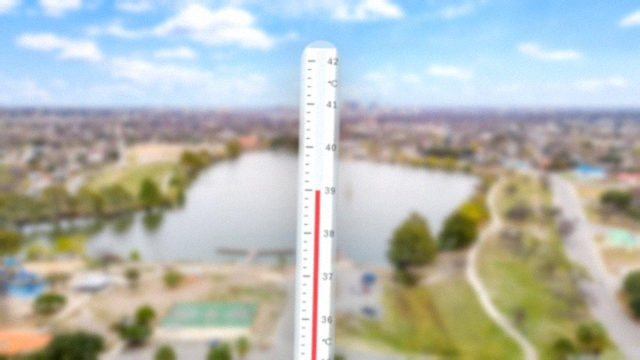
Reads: 39 °C
